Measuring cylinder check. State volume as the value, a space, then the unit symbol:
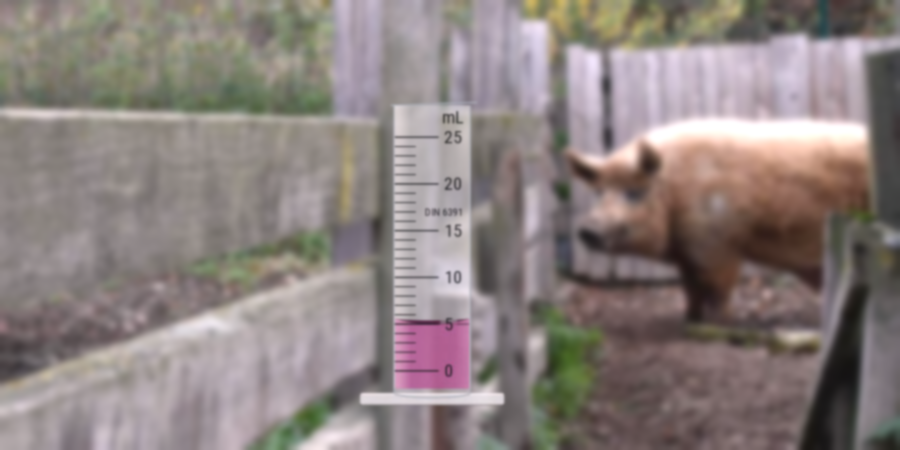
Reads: 5 mL
